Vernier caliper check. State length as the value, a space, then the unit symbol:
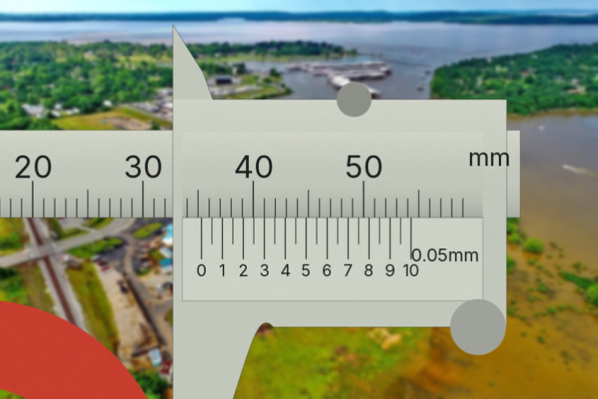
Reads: 35.3 mm
